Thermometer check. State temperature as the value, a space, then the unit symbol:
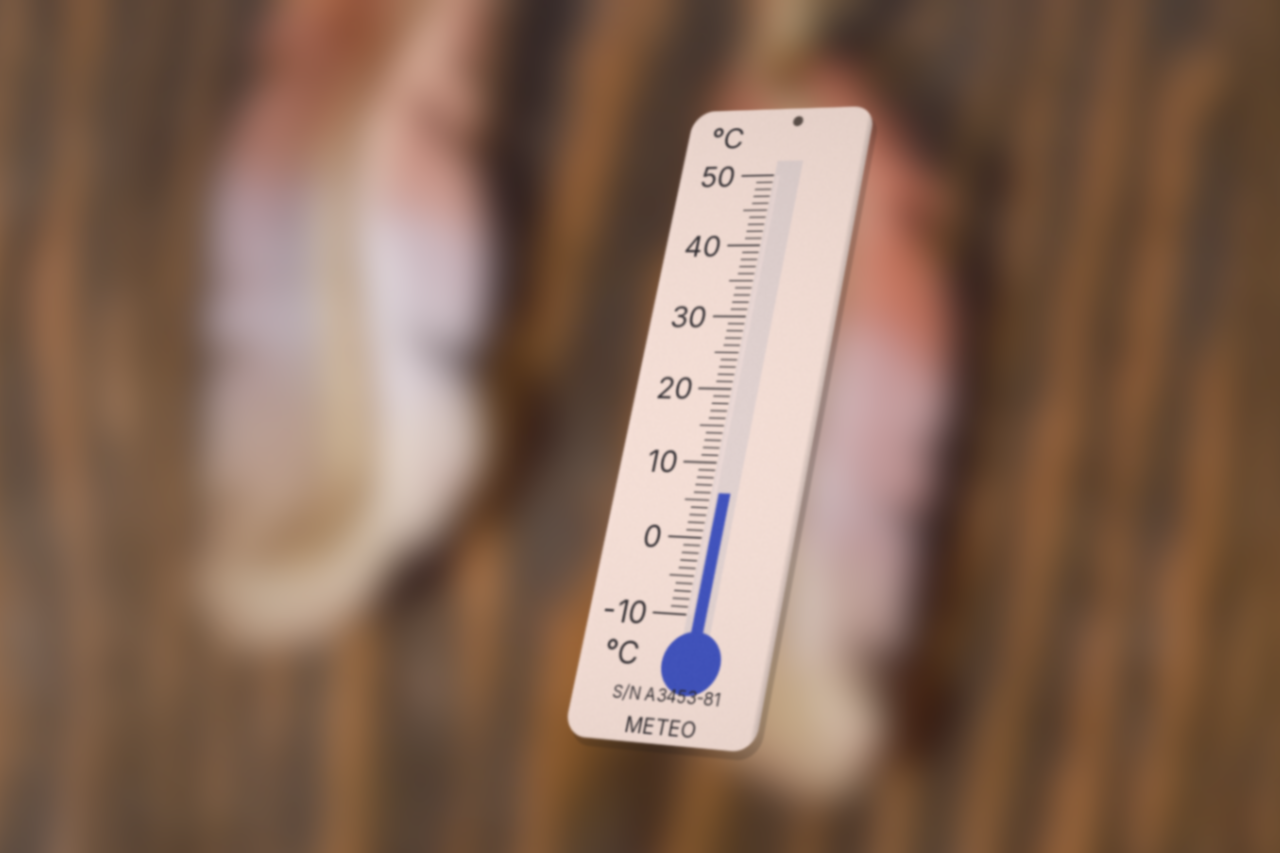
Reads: 6 °C
